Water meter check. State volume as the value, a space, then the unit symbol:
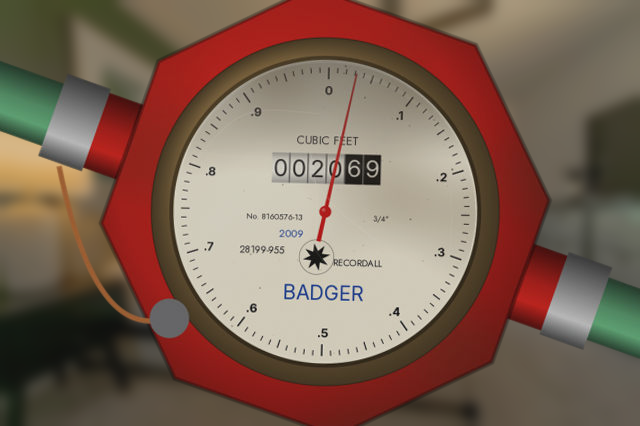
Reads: 2069.03 ft³
